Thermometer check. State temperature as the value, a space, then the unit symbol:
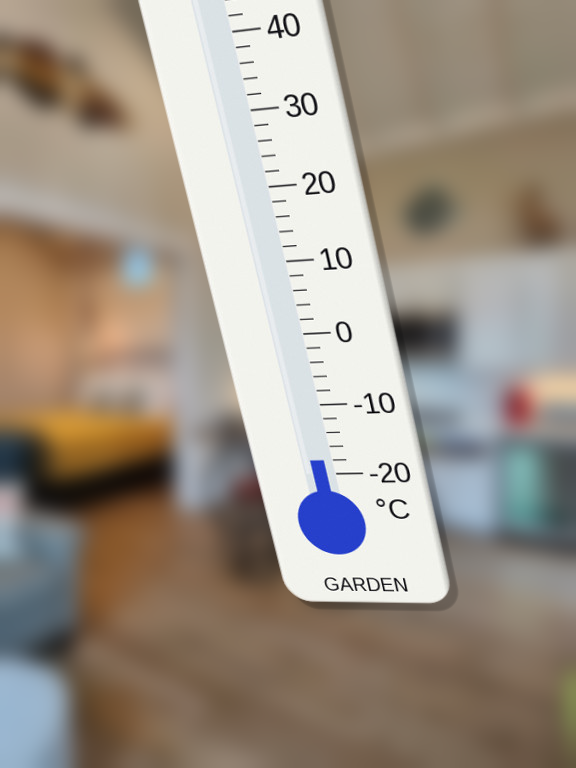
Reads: -18 °C
